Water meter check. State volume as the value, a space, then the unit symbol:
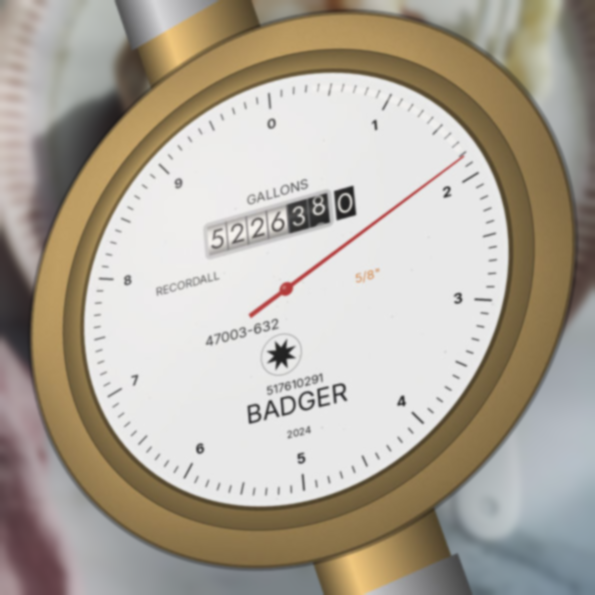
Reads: 5226381.8 gal
